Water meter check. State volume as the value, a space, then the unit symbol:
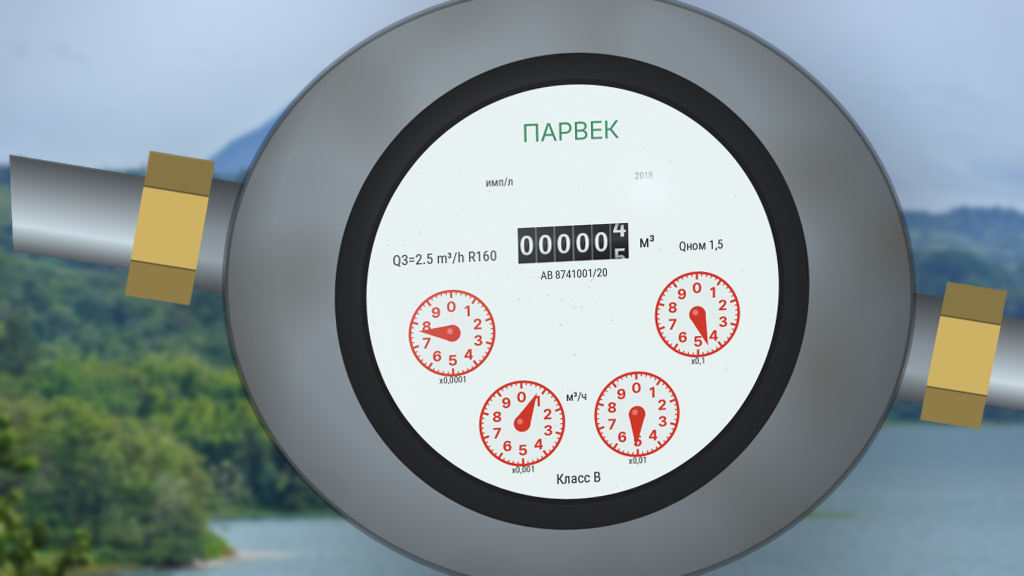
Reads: 4.4507 m³
